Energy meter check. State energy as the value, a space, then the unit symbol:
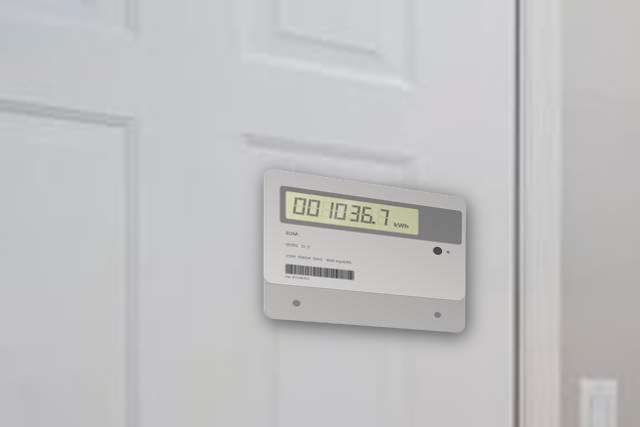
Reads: 1036.7 kWh
